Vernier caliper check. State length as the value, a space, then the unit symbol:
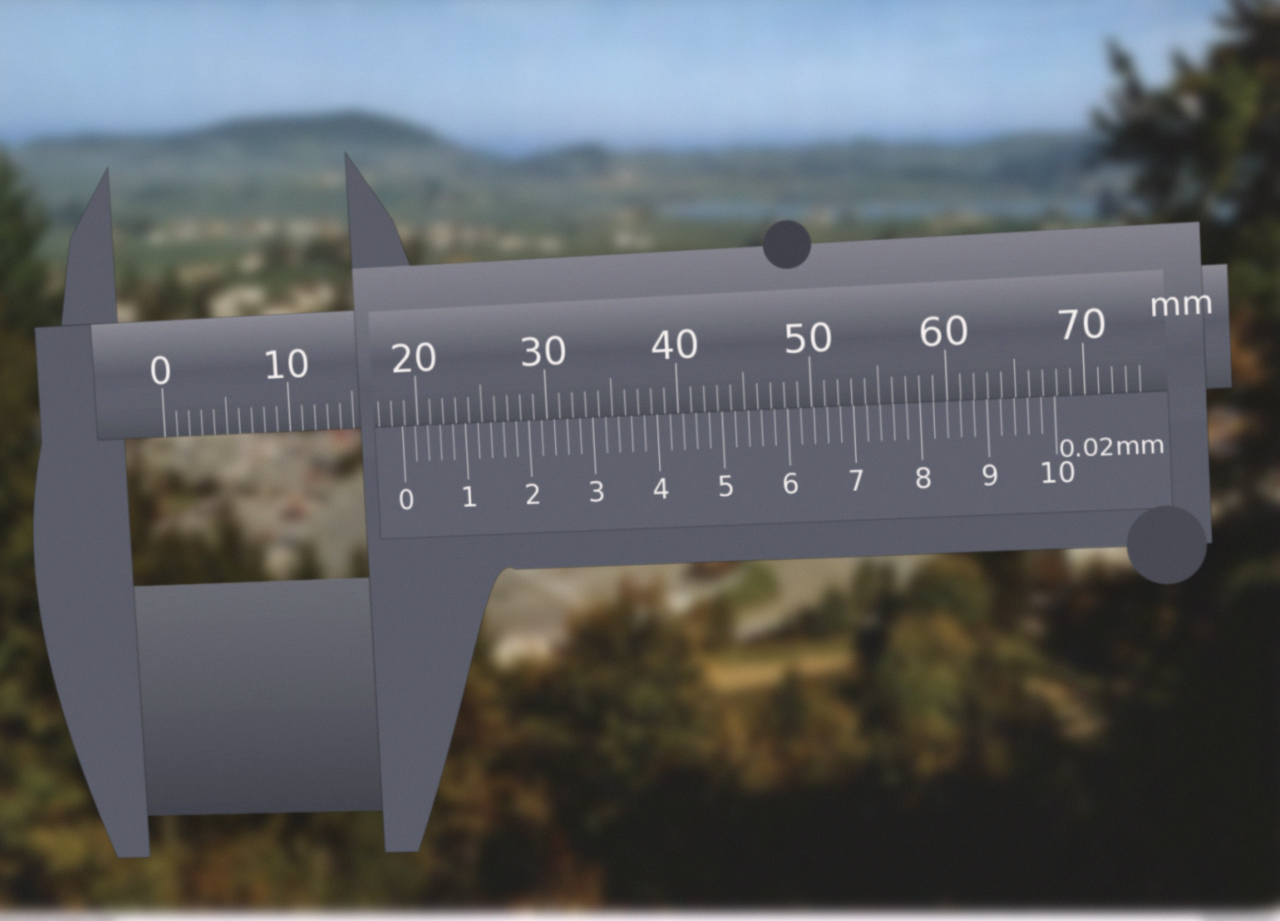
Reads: 18.8 mm
